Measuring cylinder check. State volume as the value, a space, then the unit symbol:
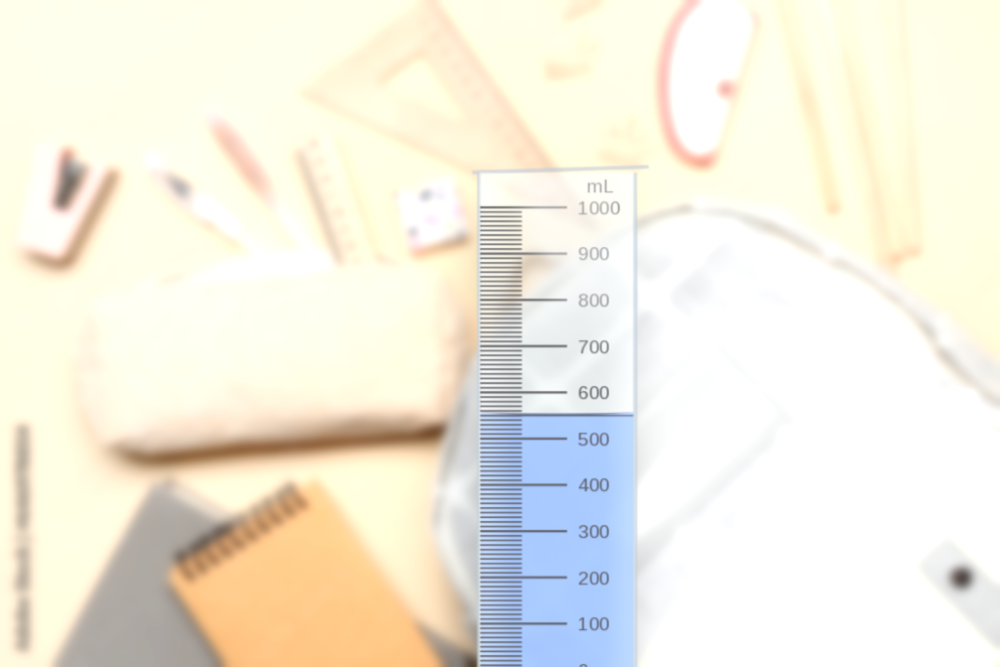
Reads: 550 mL
